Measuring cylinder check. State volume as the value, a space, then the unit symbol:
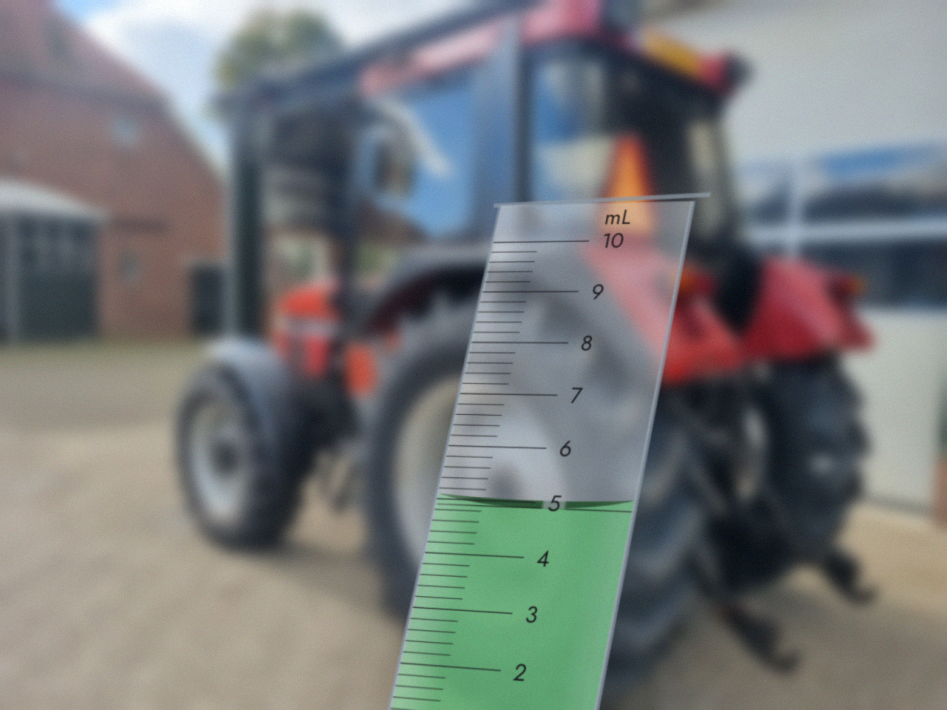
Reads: 4.9 mL
